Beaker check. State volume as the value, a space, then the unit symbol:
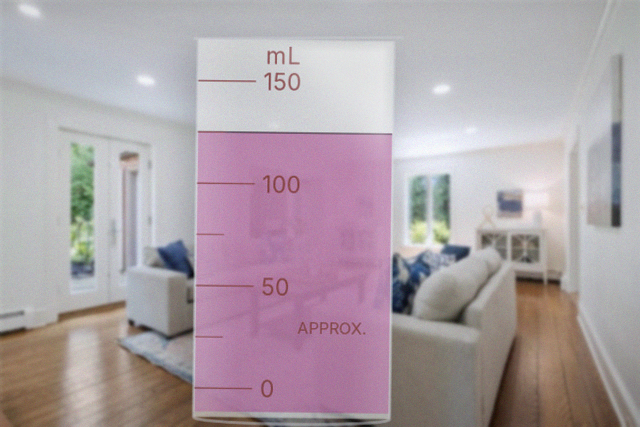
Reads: 125 mL
